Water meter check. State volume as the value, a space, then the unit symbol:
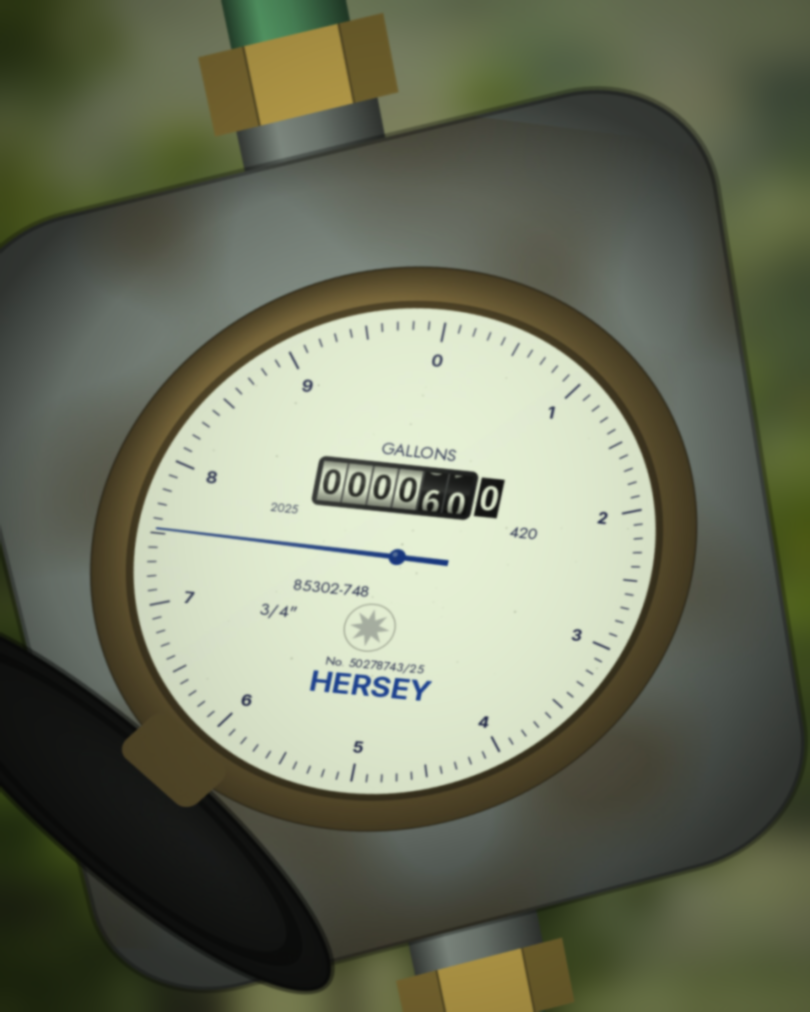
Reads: 597.5 gal
